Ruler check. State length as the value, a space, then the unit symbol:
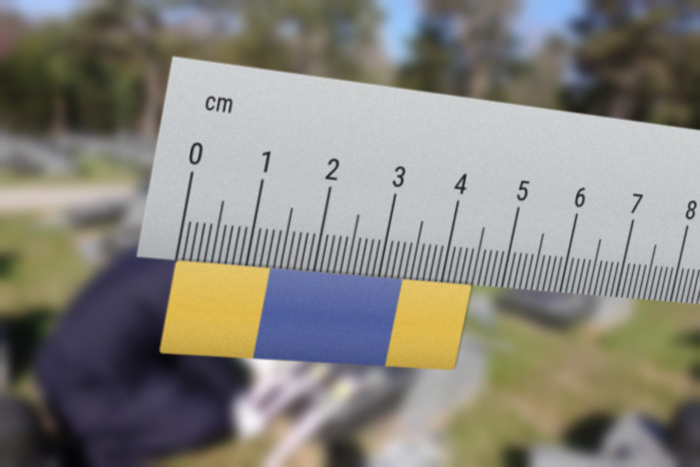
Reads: 4.5 cm
